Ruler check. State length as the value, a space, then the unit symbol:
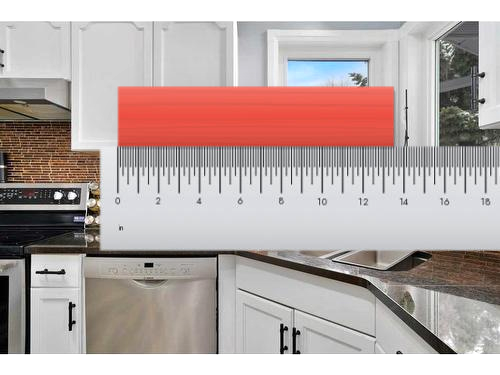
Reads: 13.5 in
